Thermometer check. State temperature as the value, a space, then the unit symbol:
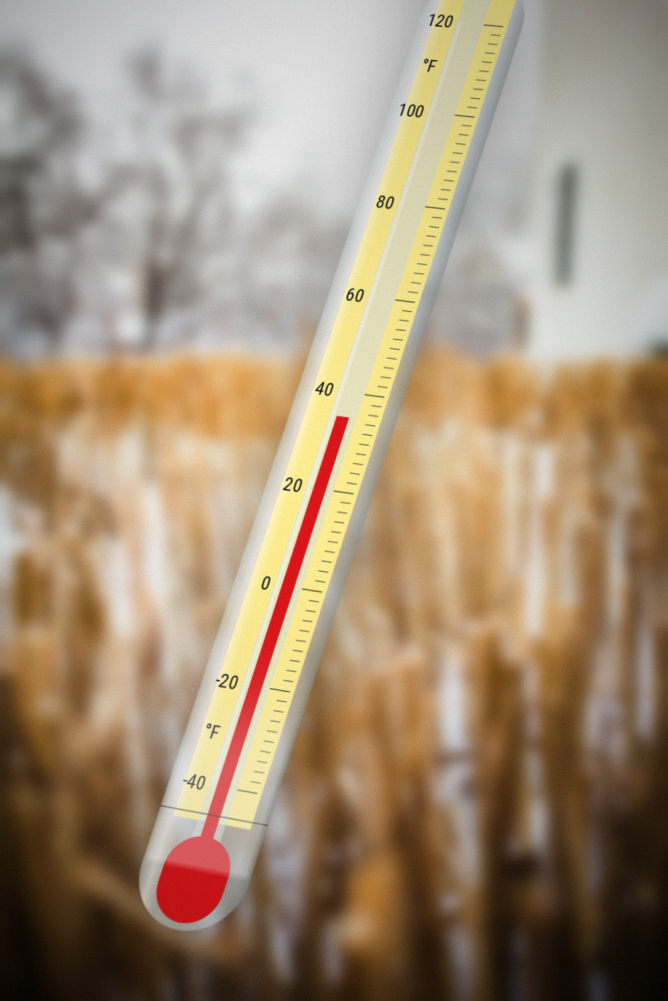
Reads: 35 °F
